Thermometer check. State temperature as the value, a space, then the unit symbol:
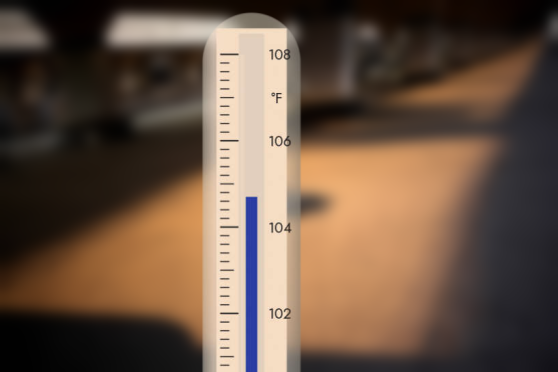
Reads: 104.7 °F
